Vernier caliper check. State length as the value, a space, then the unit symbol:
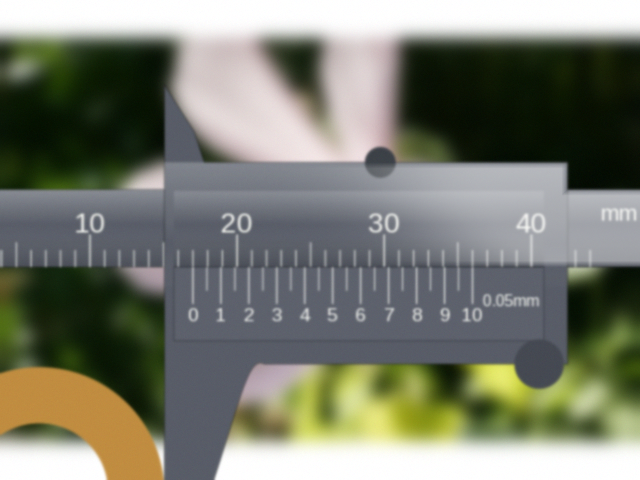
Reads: 17.0 mm
